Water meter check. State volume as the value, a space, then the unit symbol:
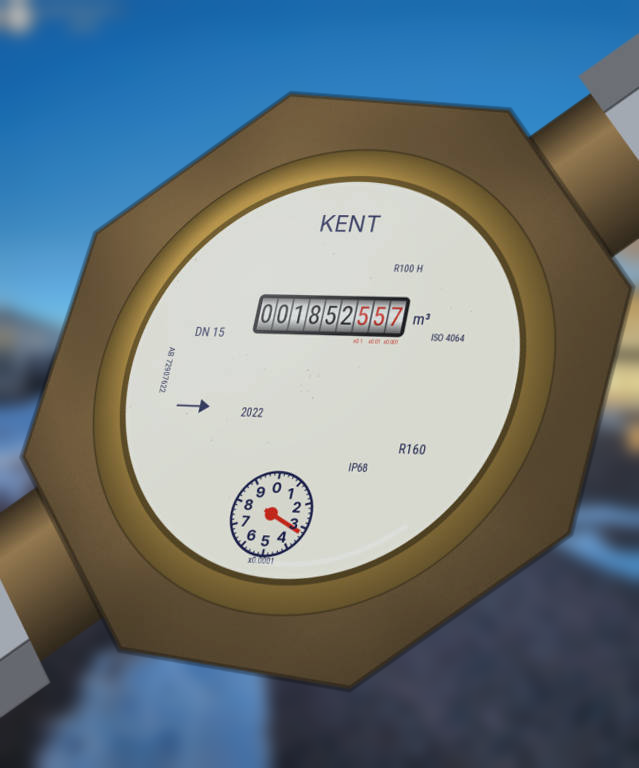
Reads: 1852.5573 m³
